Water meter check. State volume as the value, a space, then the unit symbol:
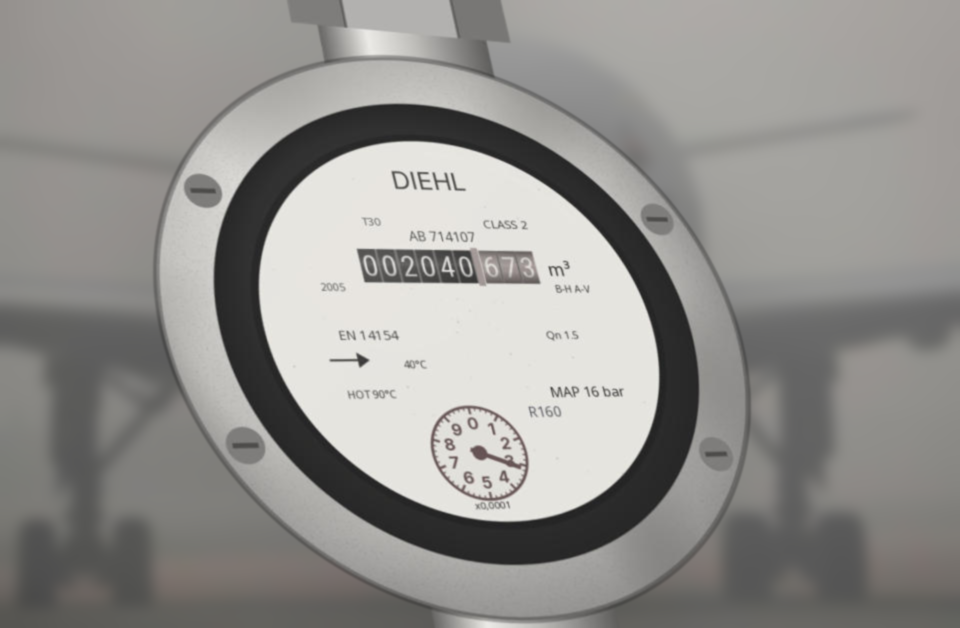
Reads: 2040.6733 m³
